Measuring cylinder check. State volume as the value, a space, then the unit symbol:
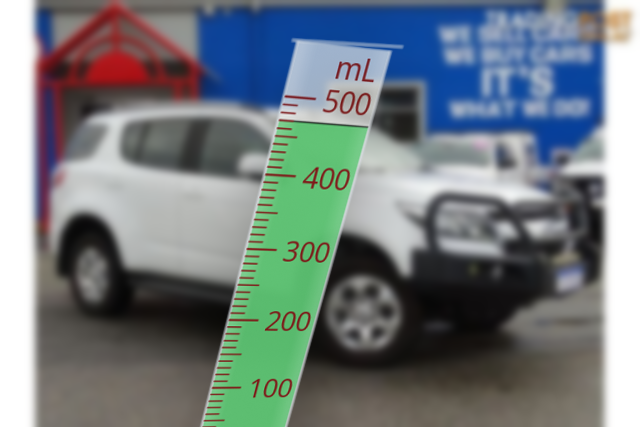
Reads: 470 mL
